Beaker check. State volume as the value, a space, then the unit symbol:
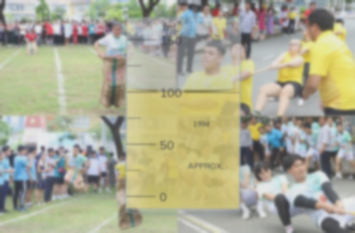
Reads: 100 mL
